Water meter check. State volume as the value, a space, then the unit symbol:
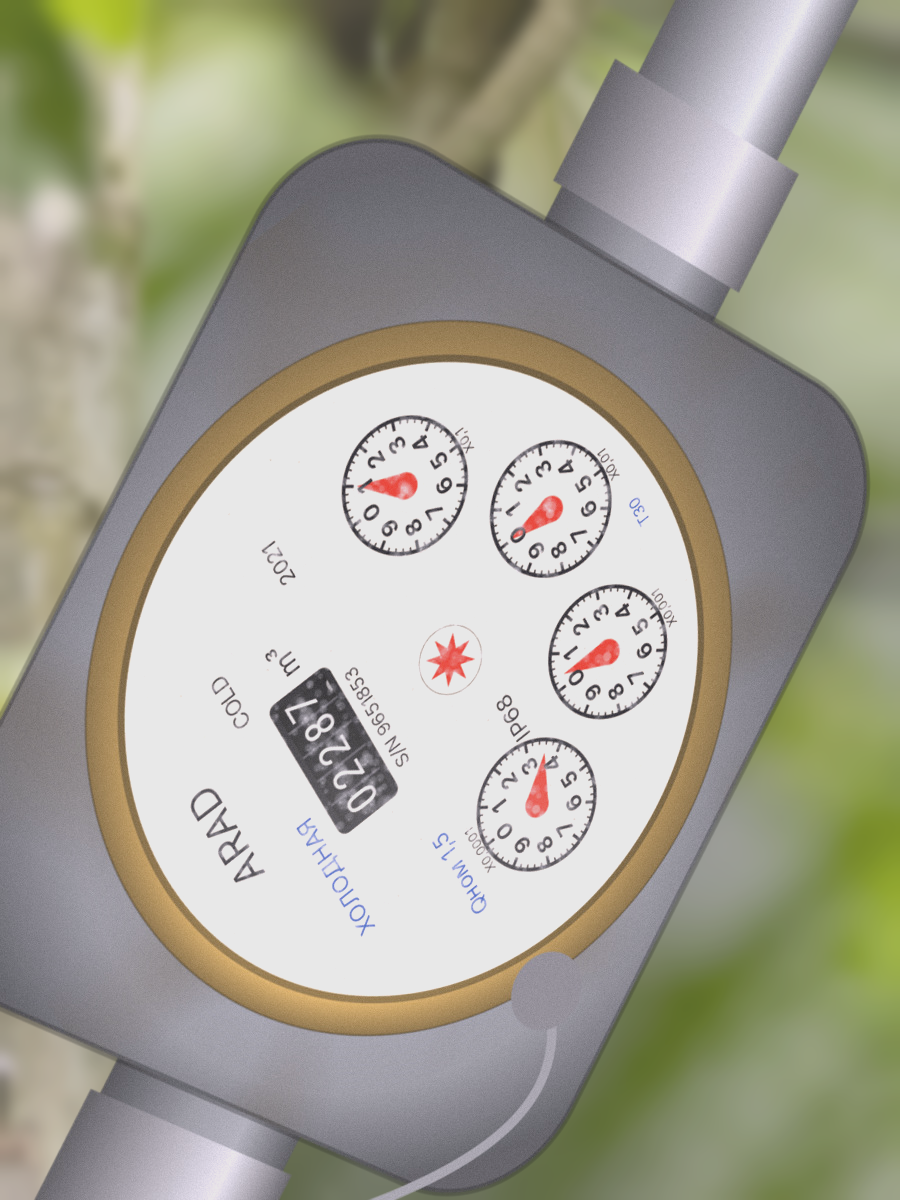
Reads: 2287.1003 m³
